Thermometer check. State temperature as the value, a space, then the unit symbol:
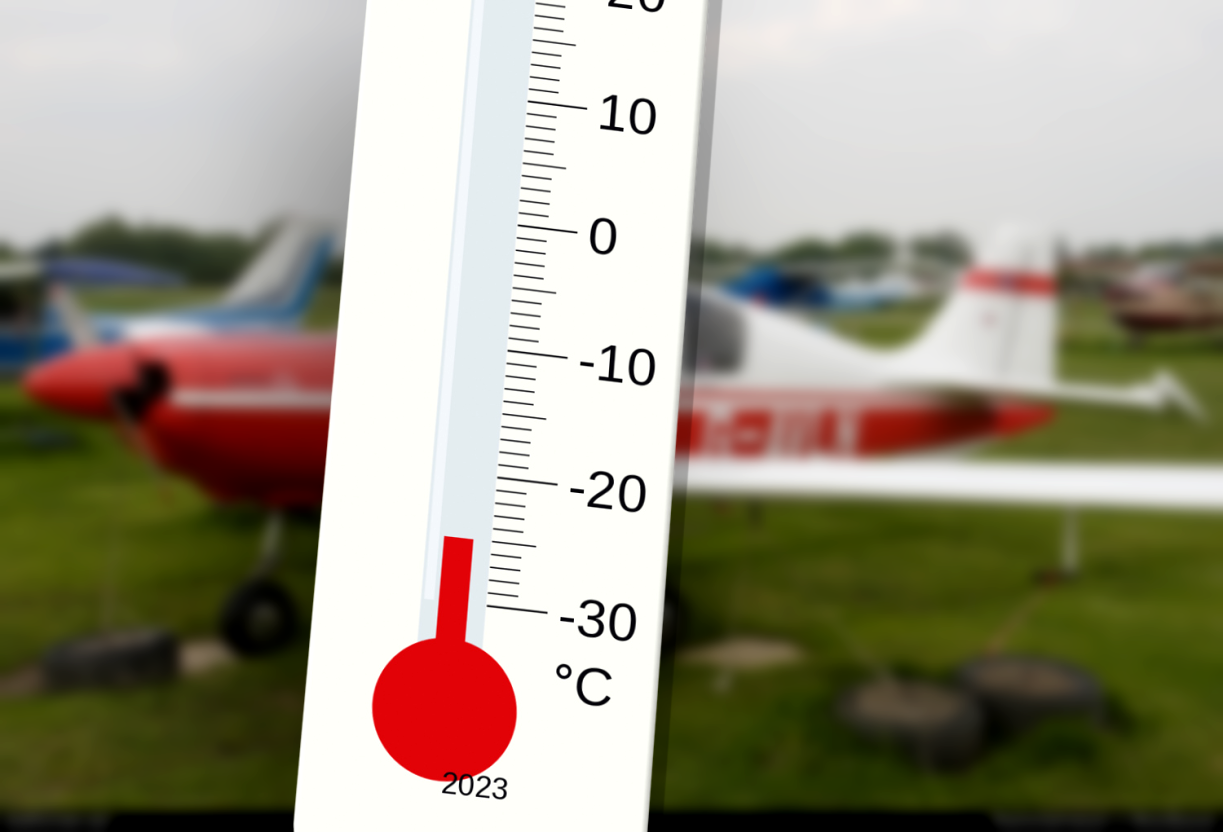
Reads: -25 °C
